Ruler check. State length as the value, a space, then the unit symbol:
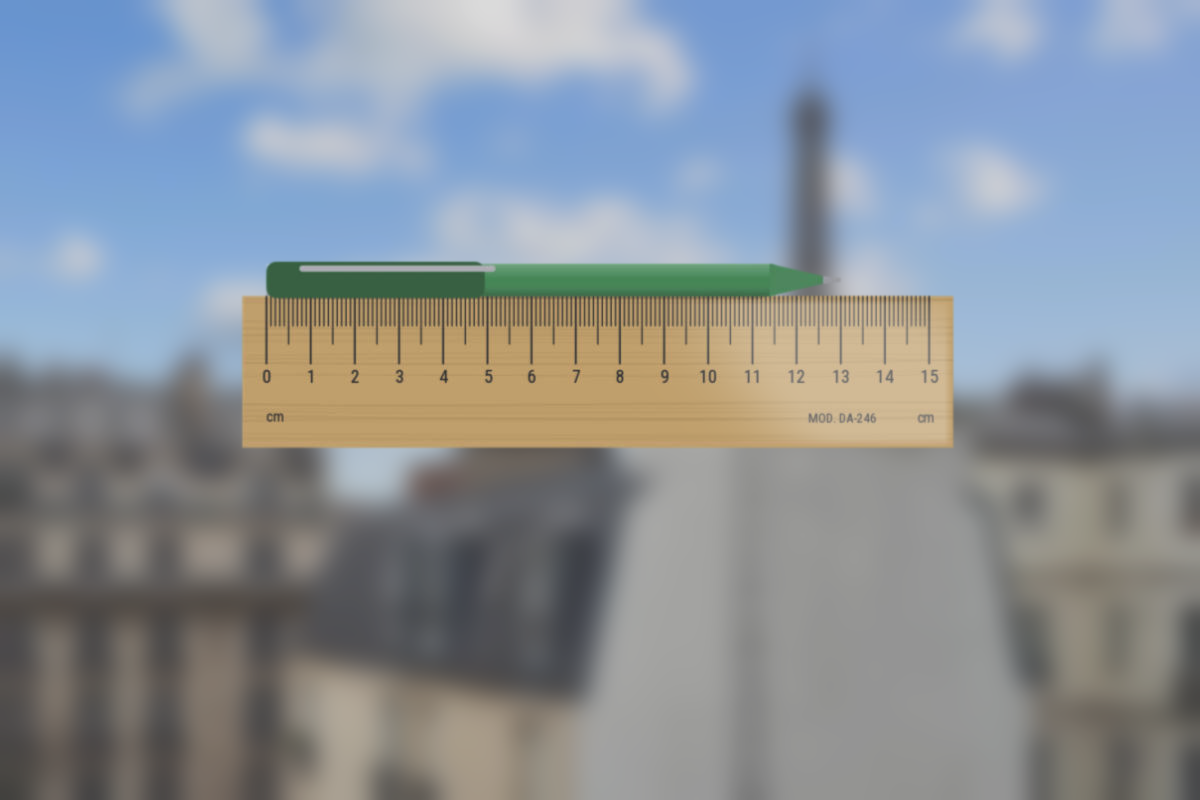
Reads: 13 cm
